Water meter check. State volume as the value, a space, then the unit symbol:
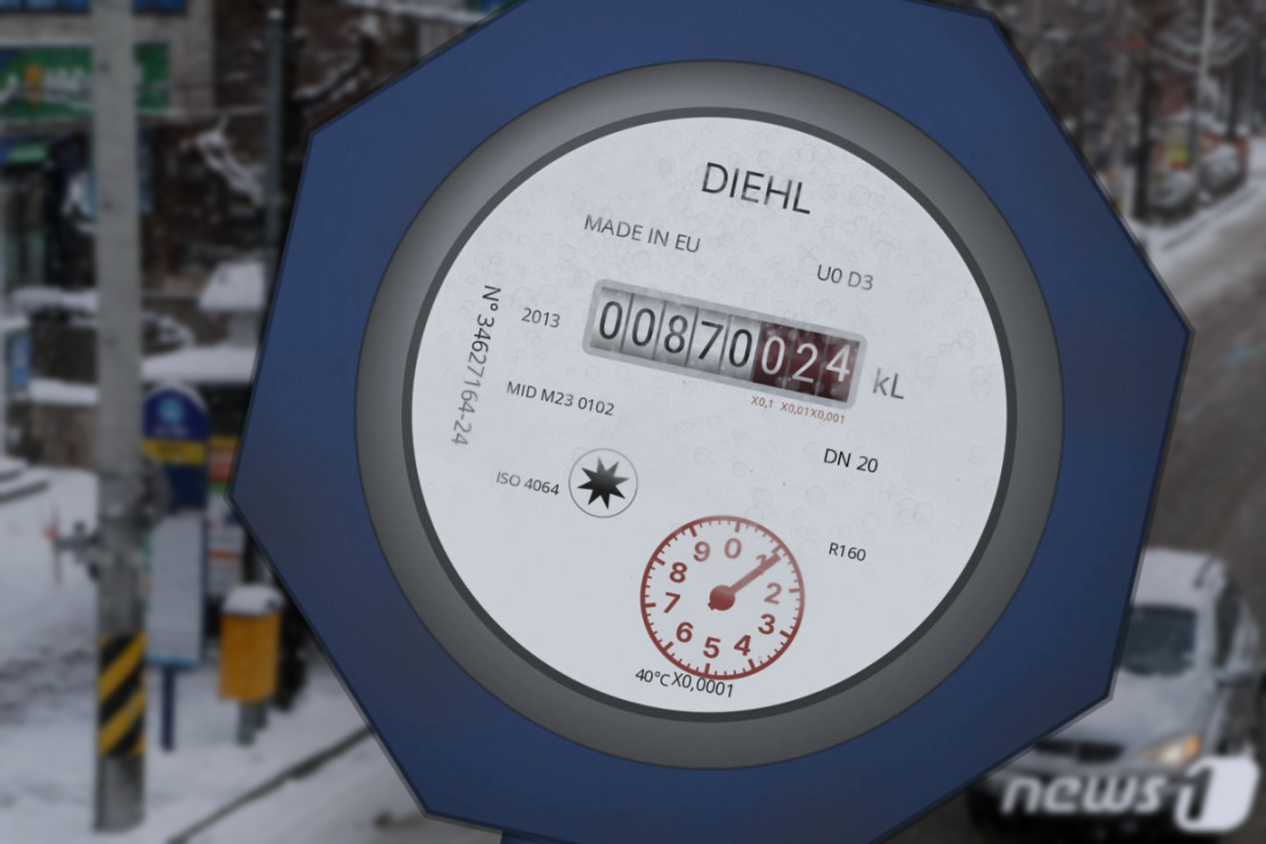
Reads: 870.0241 kL
